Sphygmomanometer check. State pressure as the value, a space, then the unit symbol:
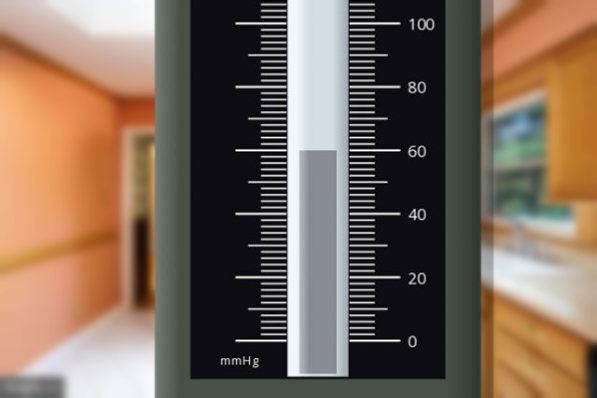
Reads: 60 mmHg
